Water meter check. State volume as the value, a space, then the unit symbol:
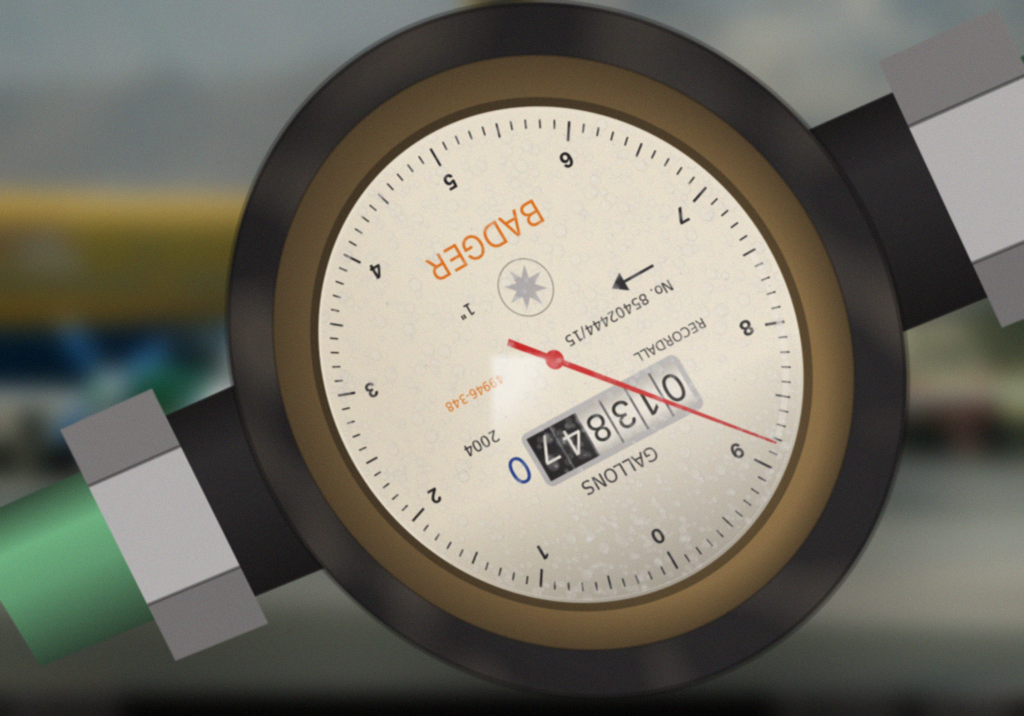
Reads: 138468.8 gal
